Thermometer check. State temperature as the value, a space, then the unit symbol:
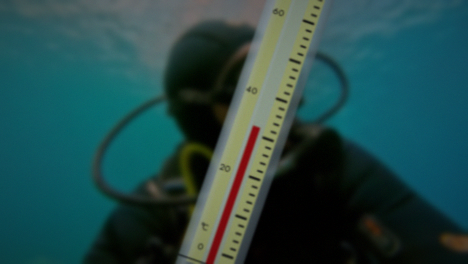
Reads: 32 °C
